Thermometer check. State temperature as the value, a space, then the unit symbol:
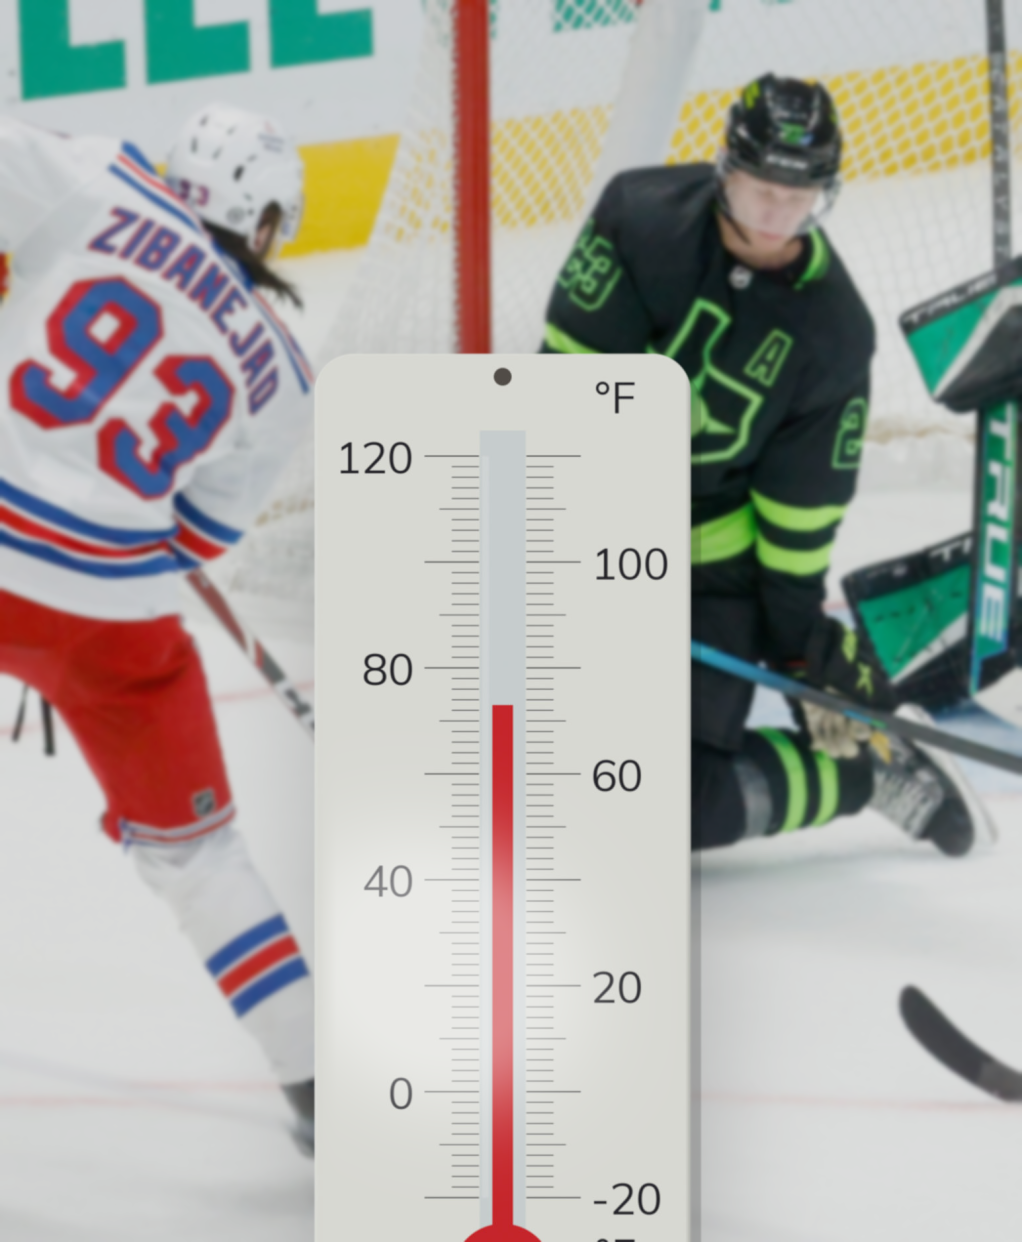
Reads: 73 °F
